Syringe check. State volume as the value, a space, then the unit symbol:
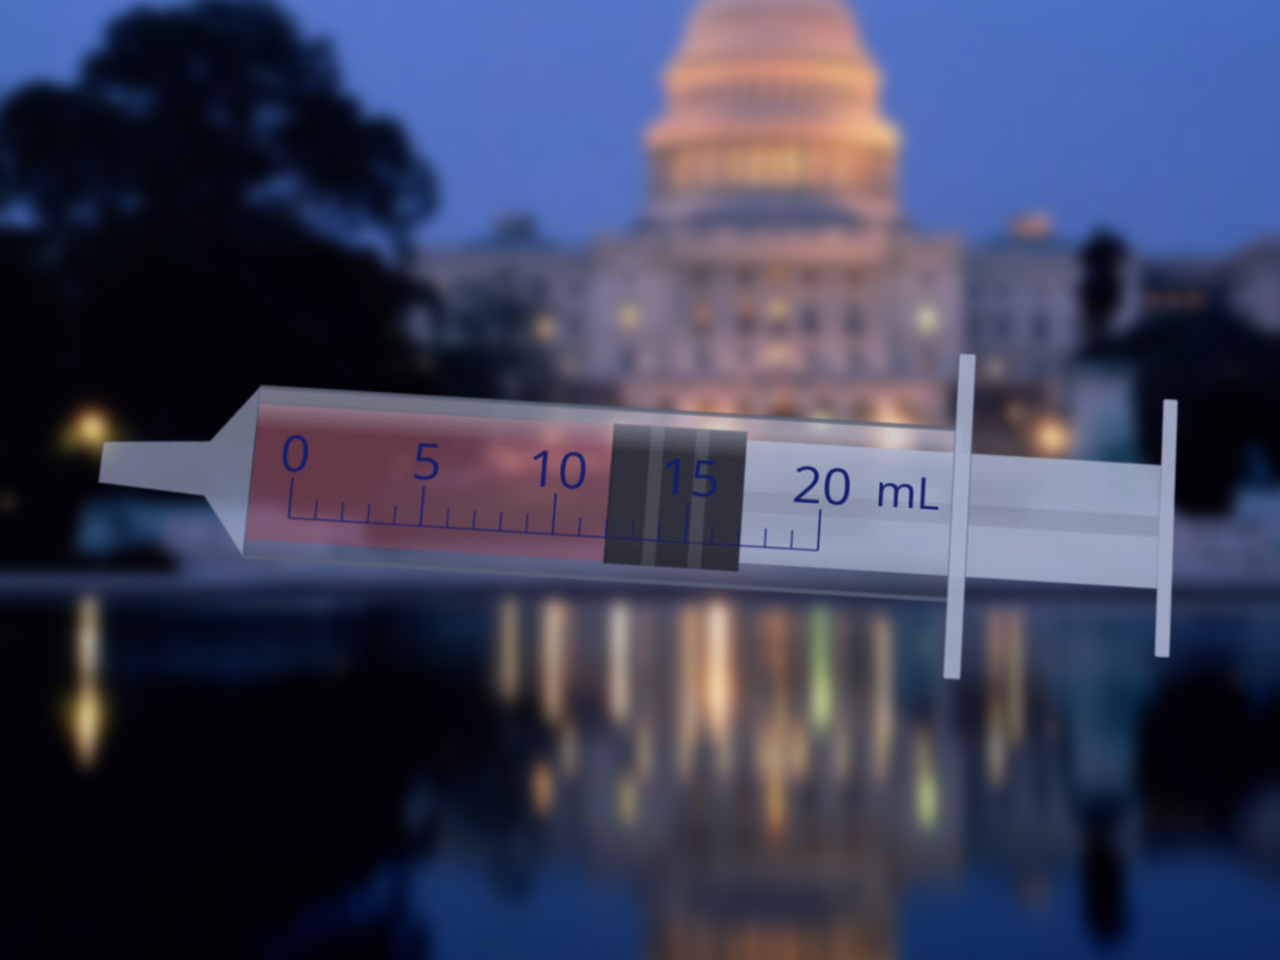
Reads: 12 mL
